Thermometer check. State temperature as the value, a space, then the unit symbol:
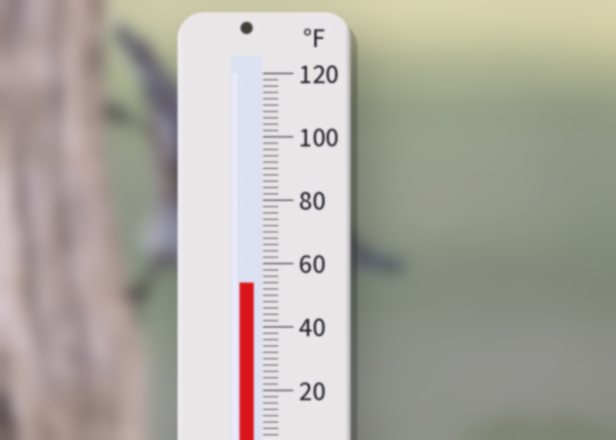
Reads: 54 °F
